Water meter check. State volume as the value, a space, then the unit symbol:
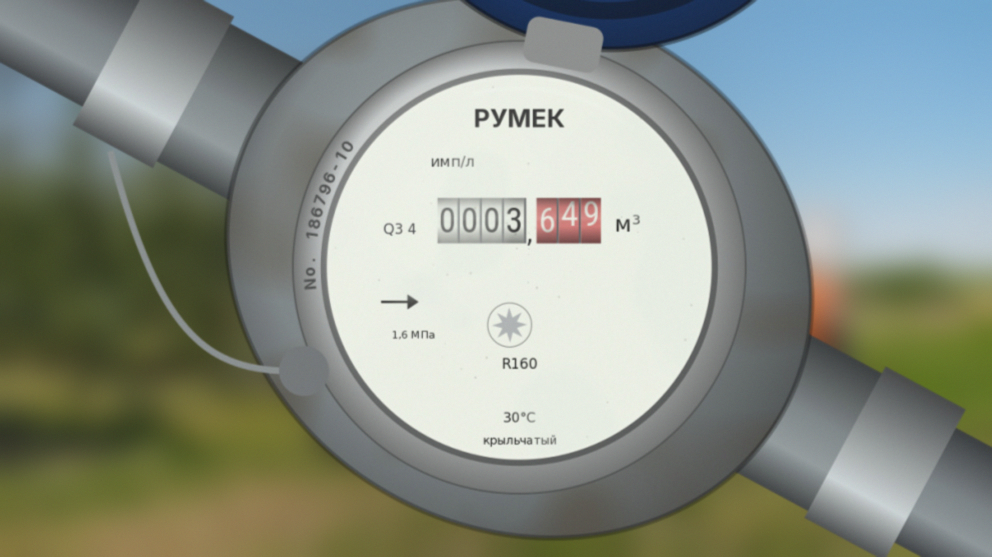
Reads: 3.649 m³
